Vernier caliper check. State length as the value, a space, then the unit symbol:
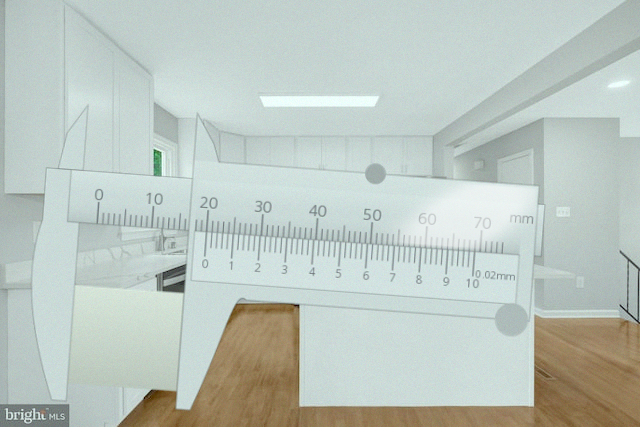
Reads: 20.0 mm
